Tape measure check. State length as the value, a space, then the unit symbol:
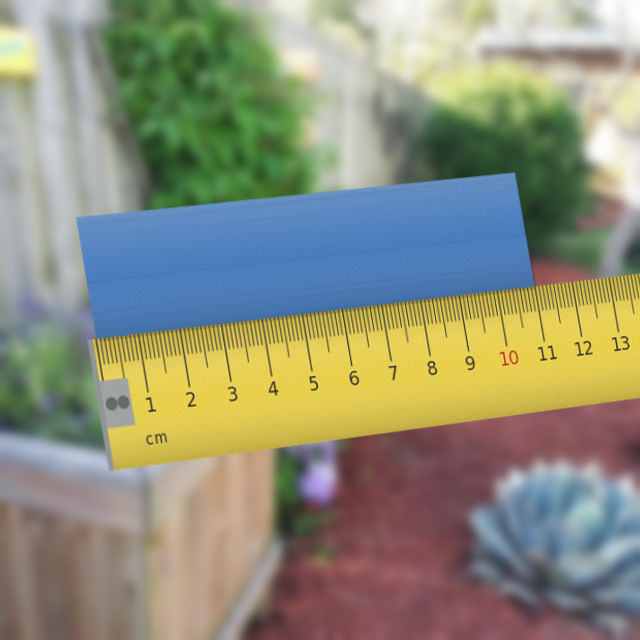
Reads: 11 cm
